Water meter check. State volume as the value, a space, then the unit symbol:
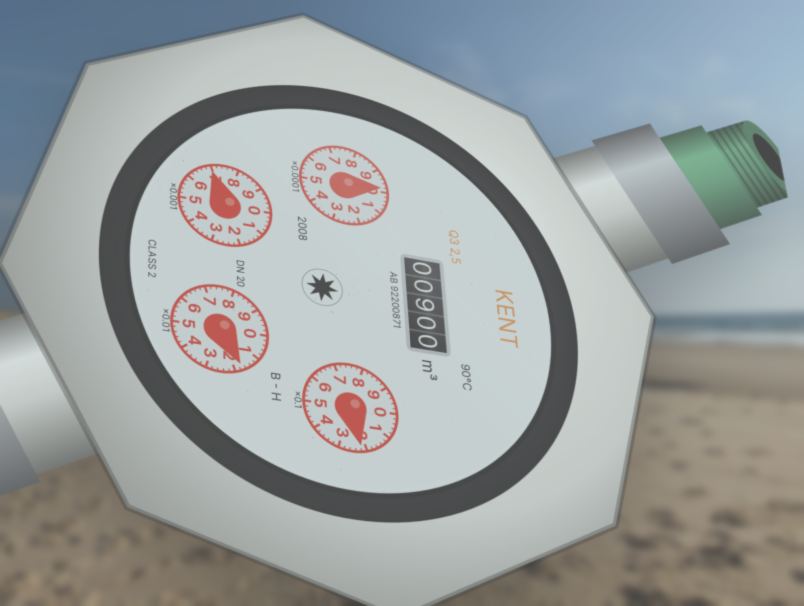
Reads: 900.2169 m³
